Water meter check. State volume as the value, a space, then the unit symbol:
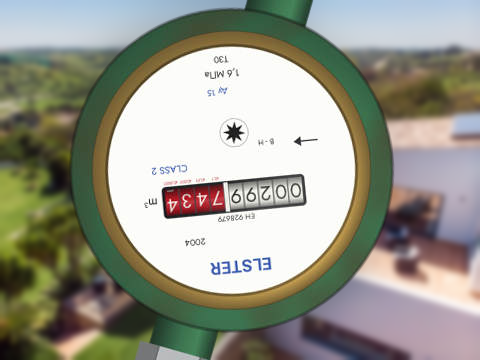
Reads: 299.7434 m³
